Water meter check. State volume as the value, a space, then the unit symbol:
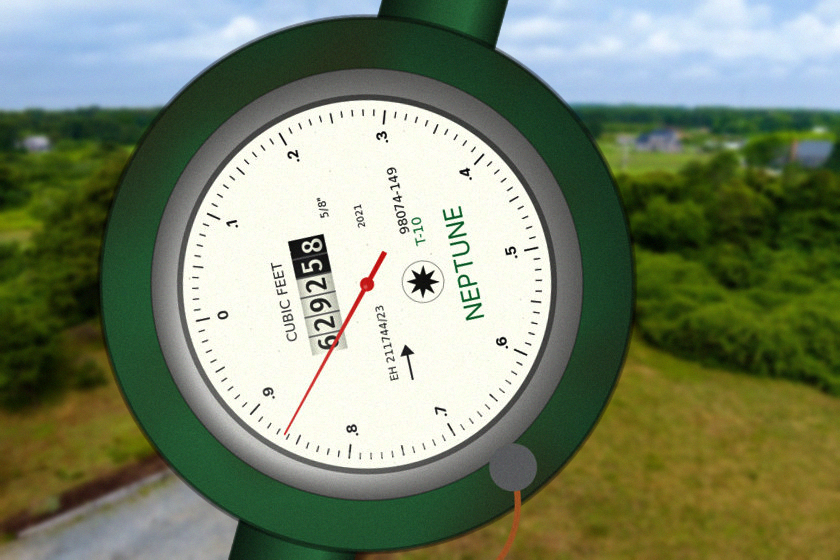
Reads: 629257.86 ft³
